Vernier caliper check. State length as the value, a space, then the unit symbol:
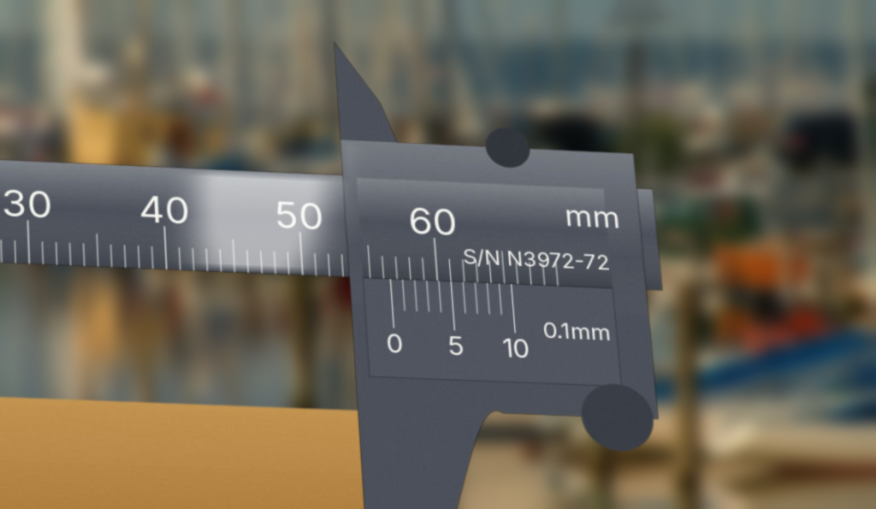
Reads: 56.5 mm
